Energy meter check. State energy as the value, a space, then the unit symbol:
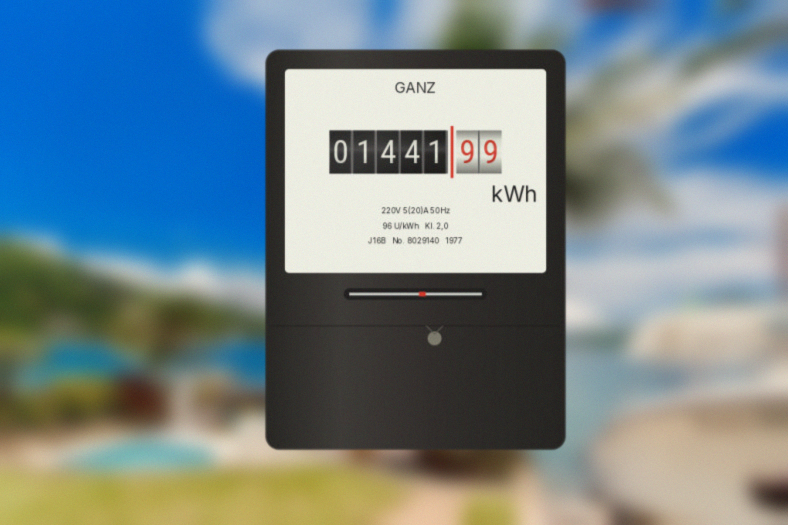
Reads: 1441.99 kWh
